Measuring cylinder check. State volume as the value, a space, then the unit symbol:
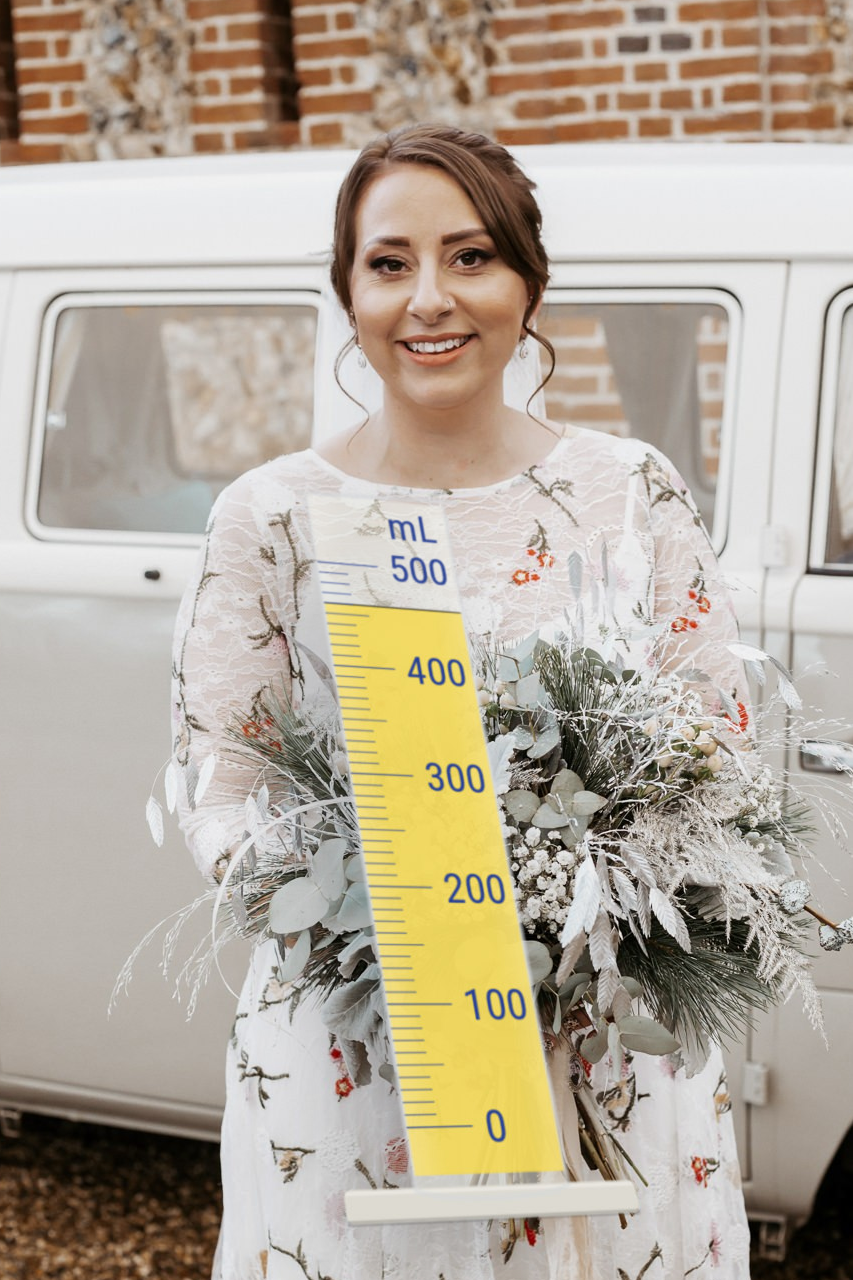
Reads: 460 mL
